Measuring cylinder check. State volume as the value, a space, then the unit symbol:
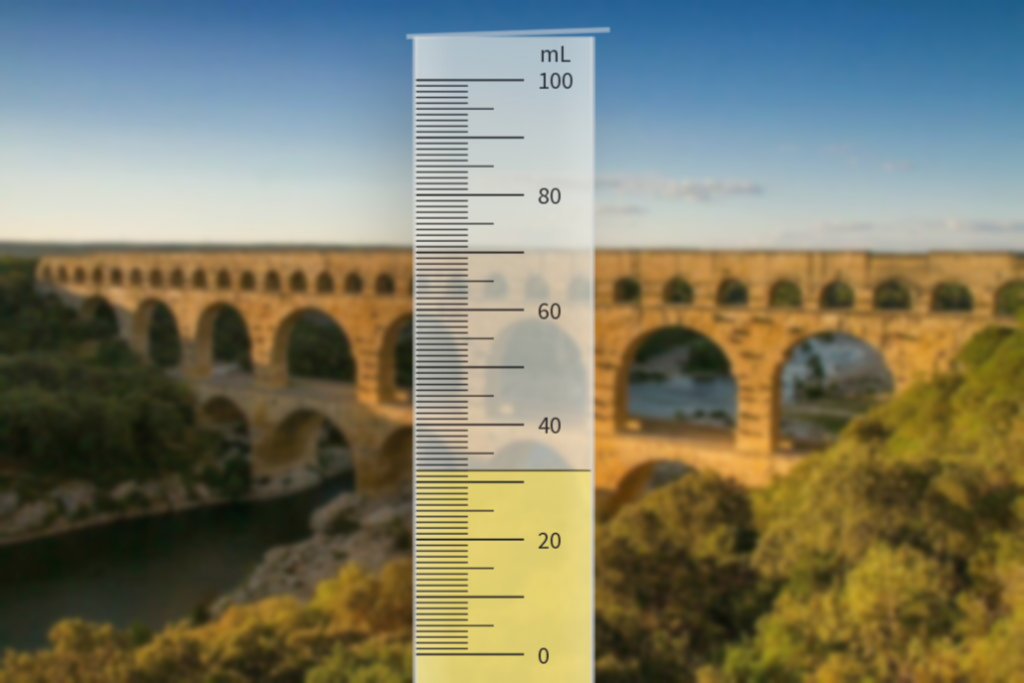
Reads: 32 mL
